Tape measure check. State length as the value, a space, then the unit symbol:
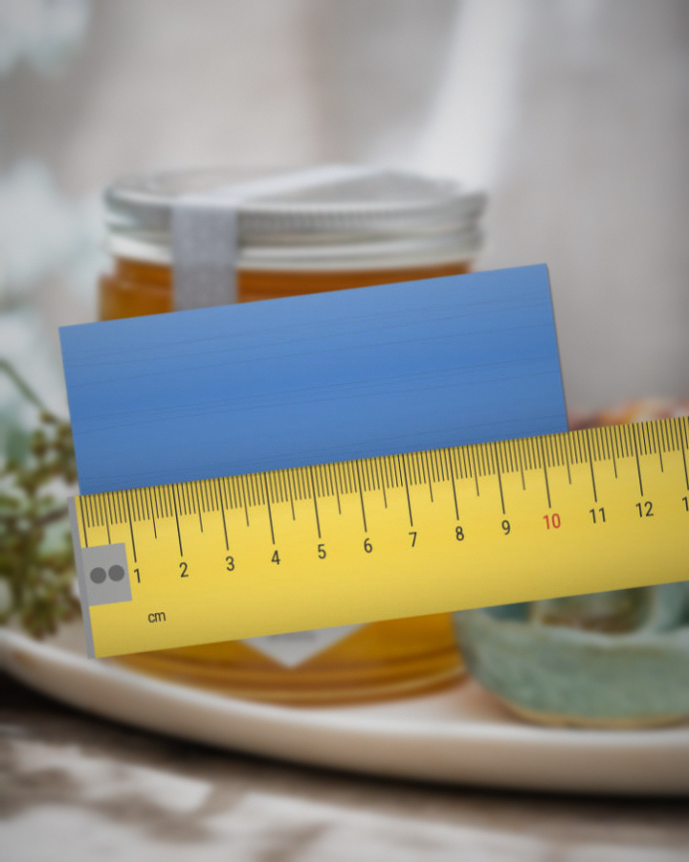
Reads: 10.6 cm
